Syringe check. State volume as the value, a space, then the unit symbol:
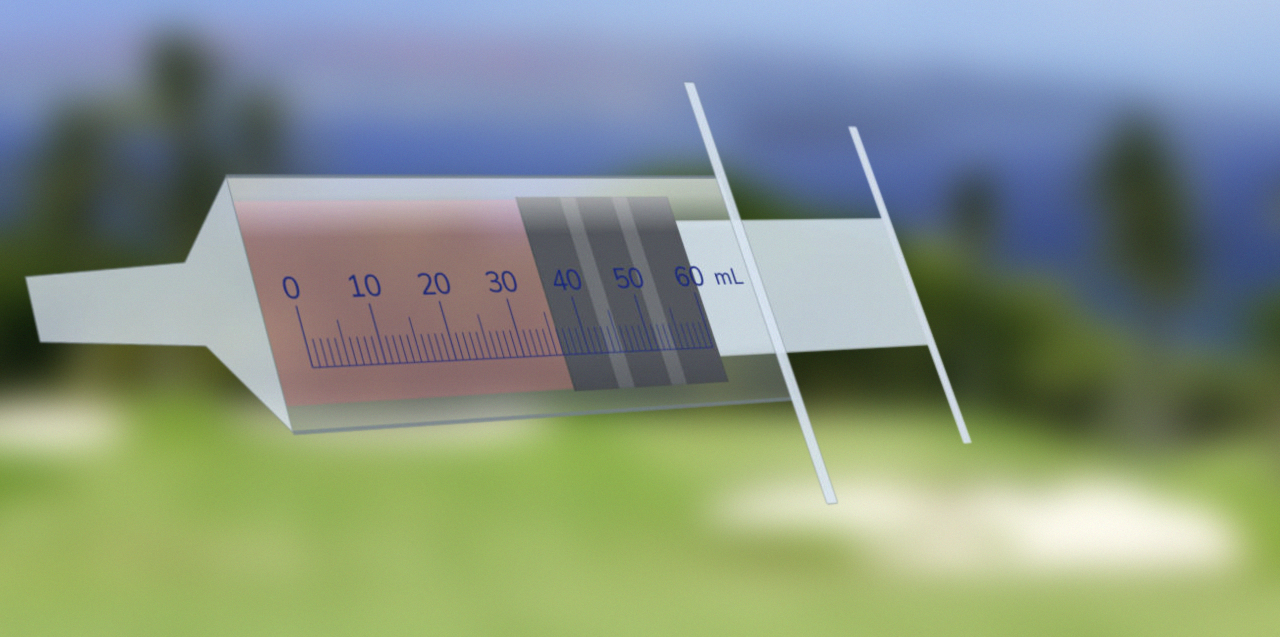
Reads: 36 mL
